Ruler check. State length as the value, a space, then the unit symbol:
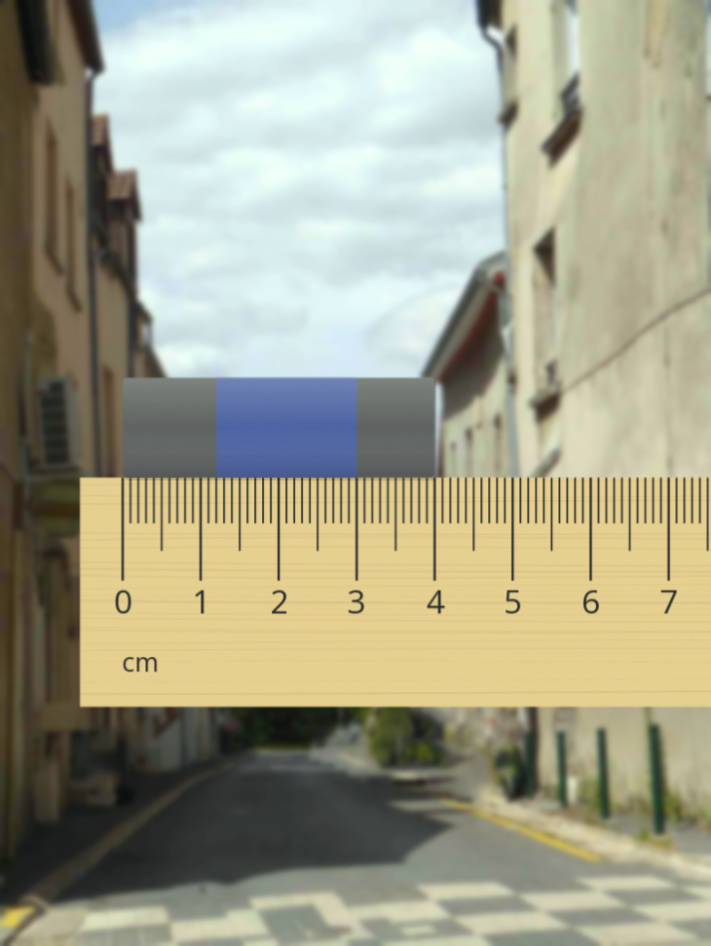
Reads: 4 cm
